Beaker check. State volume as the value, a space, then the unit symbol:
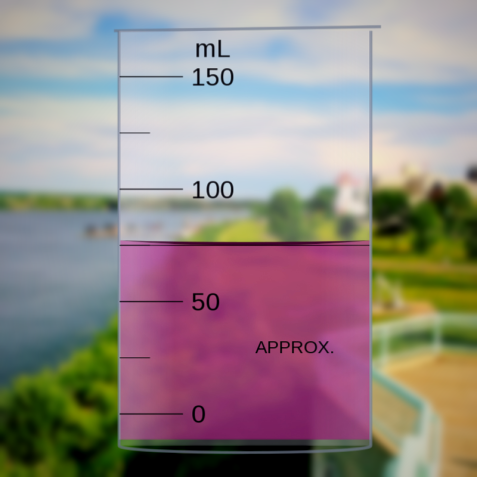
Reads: 75 mL
